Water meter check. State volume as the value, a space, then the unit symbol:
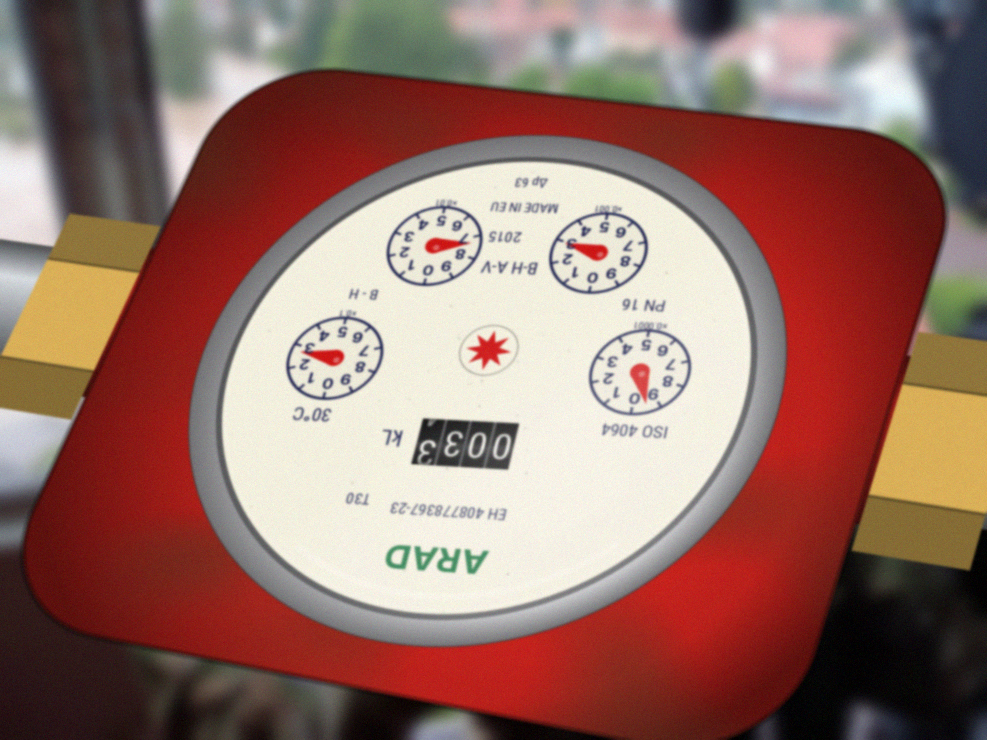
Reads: 33.2729 kL
